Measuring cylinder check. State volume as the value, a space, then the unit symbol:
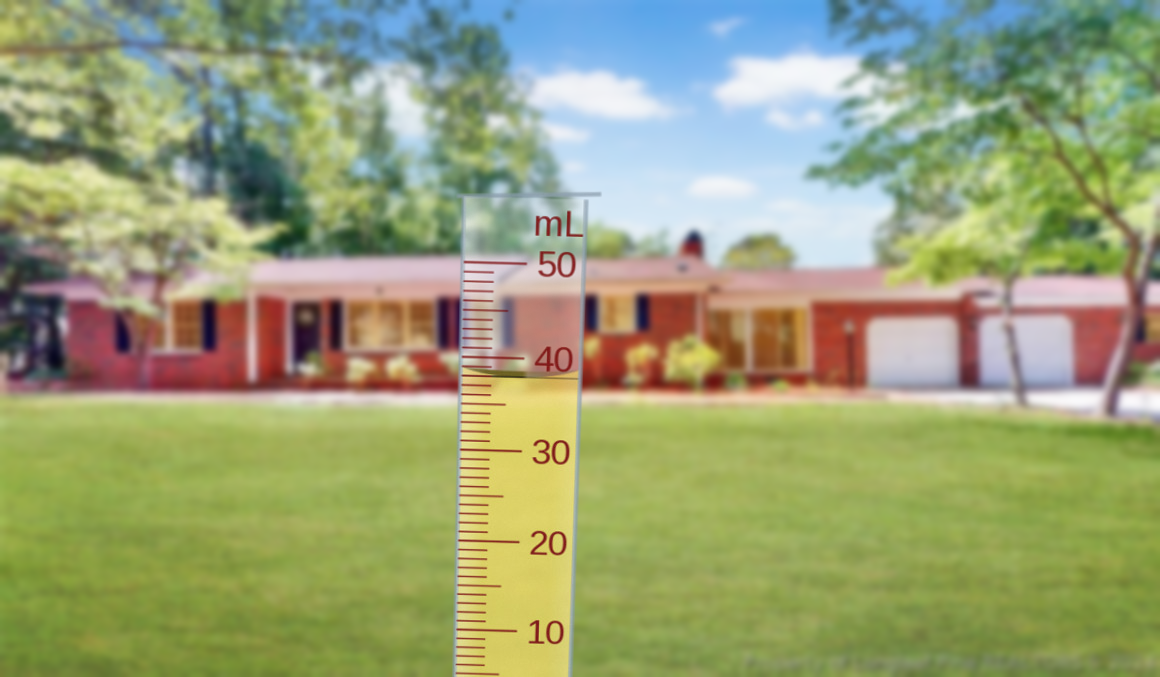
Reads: 38 mL
